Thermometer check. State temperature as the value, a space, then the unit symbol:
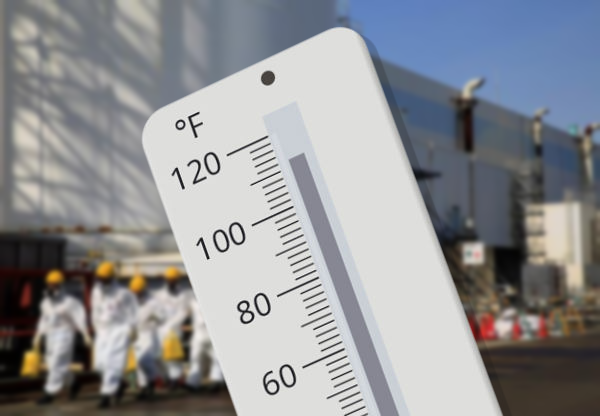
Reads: 112 °F
